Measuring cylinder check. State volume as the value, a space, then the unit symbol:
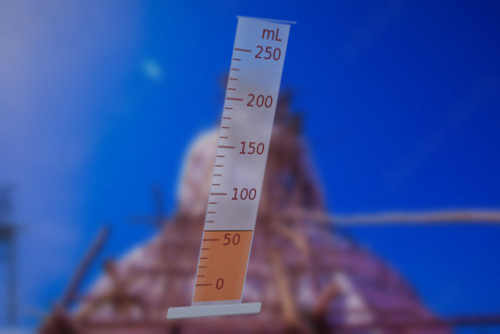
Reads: 60 mL
